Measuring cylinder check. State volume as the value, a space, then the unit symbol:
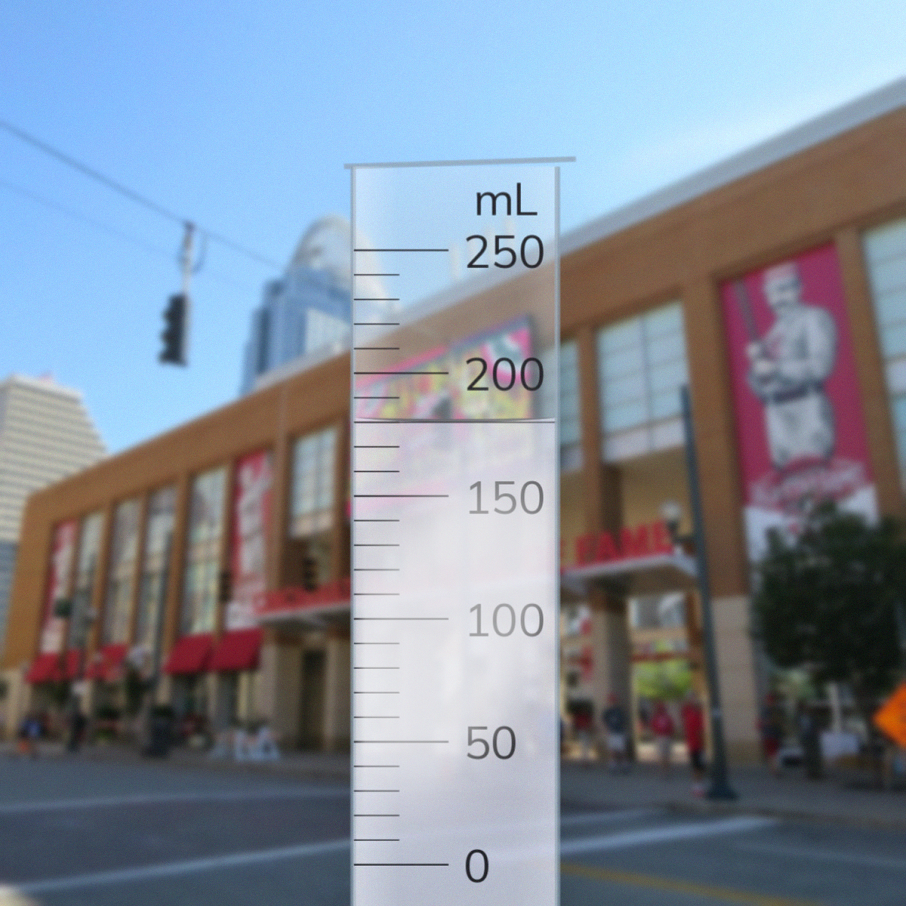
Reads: 180 mL
